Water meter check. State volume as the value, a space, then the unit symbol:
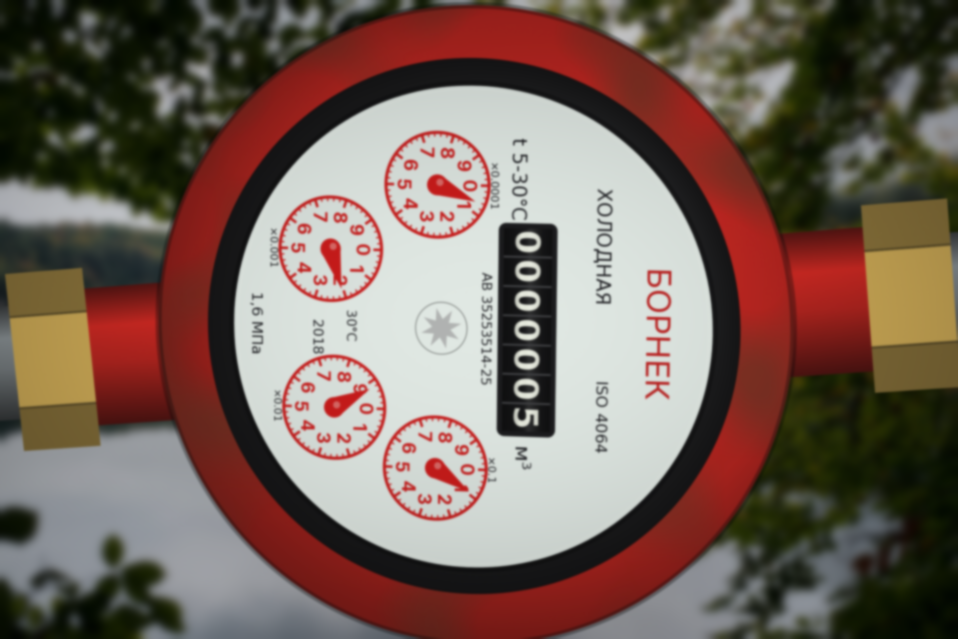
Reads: 5.0920 m³
